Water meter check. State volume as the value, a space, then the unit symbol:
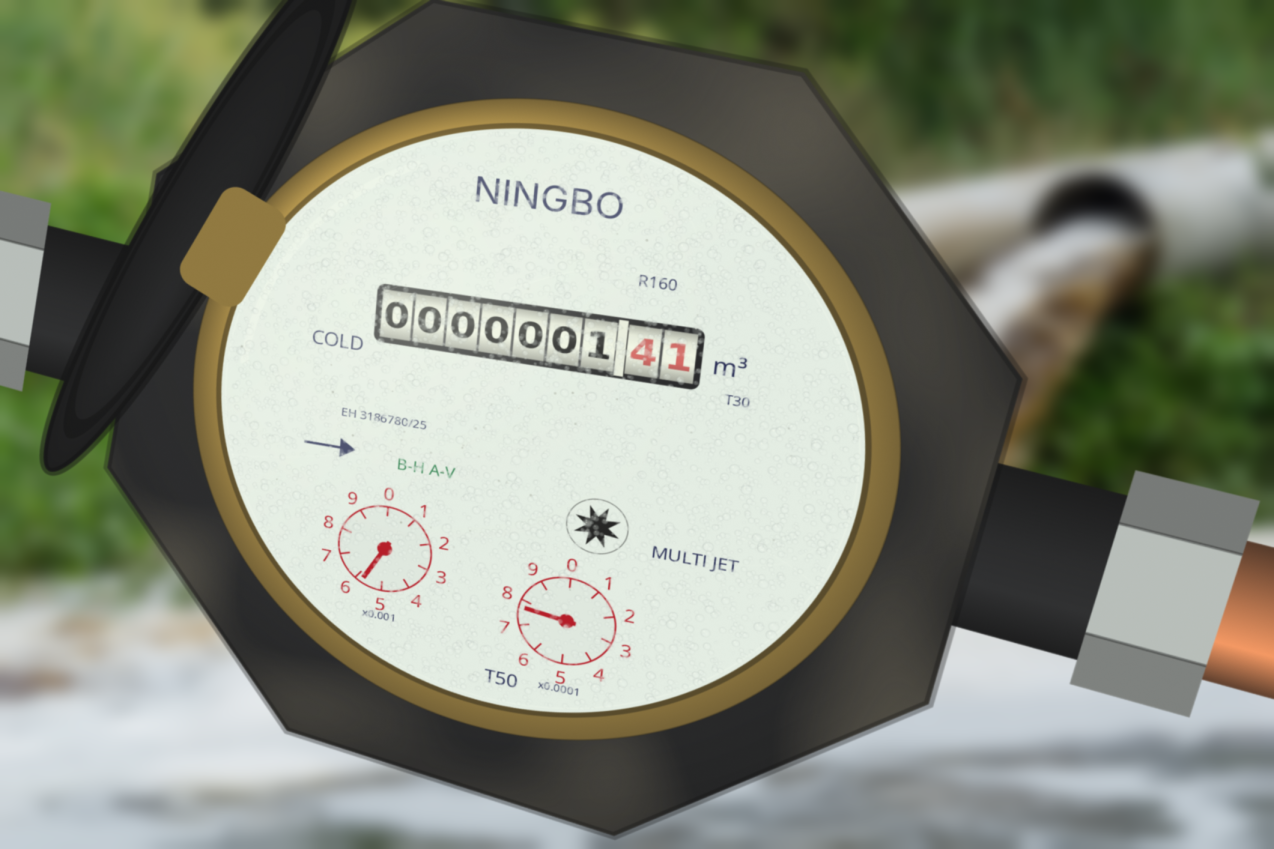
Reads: 1.4157 m³
